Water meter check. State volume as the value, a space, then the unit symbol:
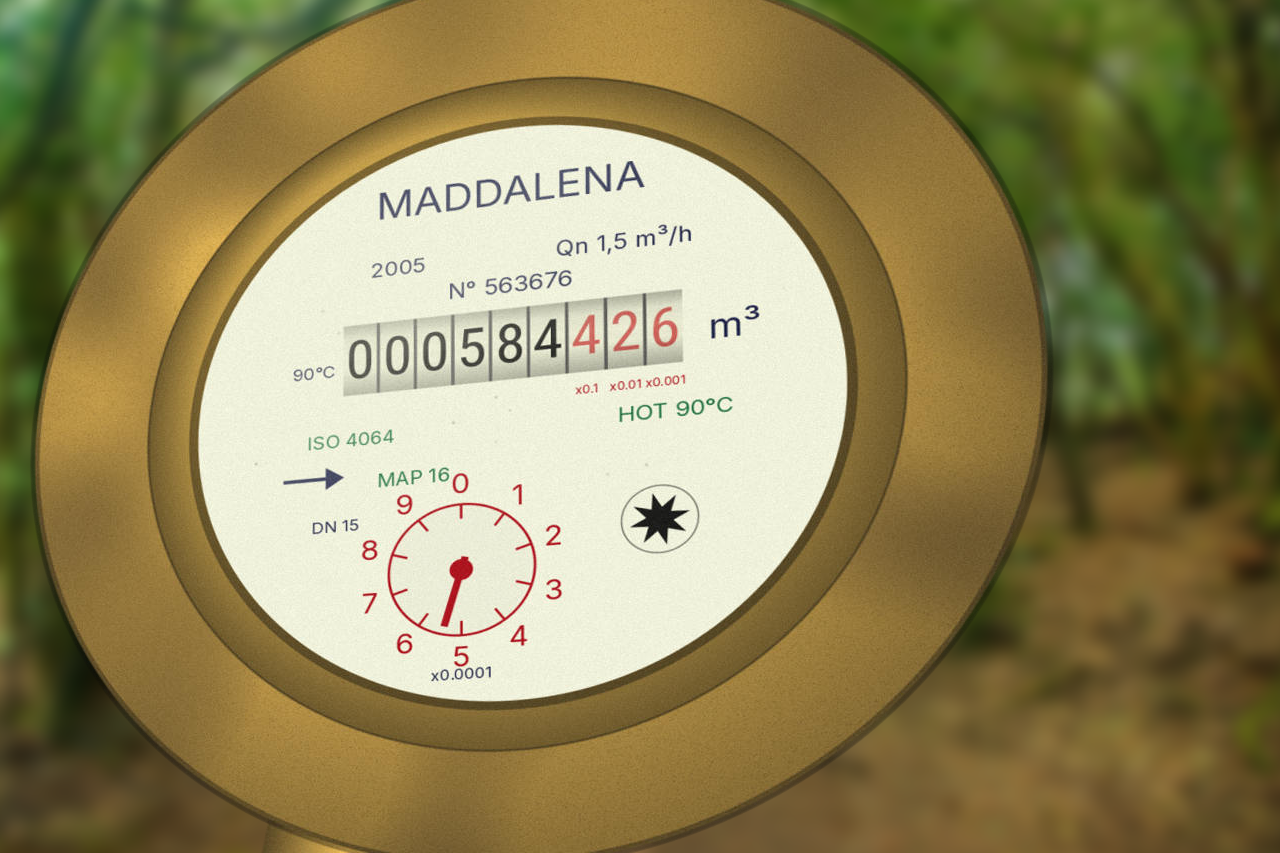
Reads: 584.4265 m³
